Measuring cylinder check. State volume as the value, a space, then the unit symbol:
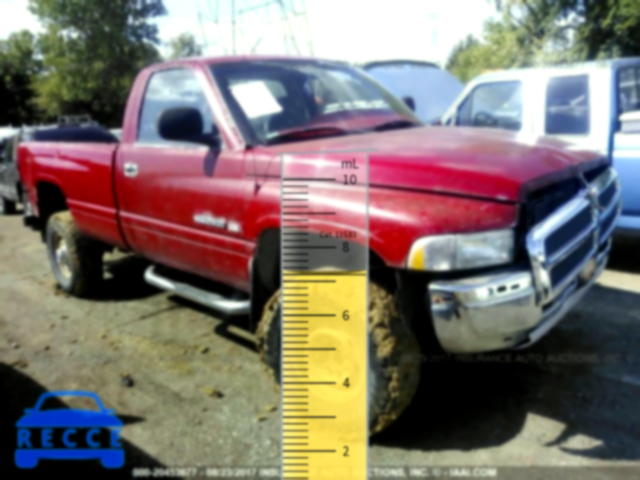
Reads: 7.2 mL
